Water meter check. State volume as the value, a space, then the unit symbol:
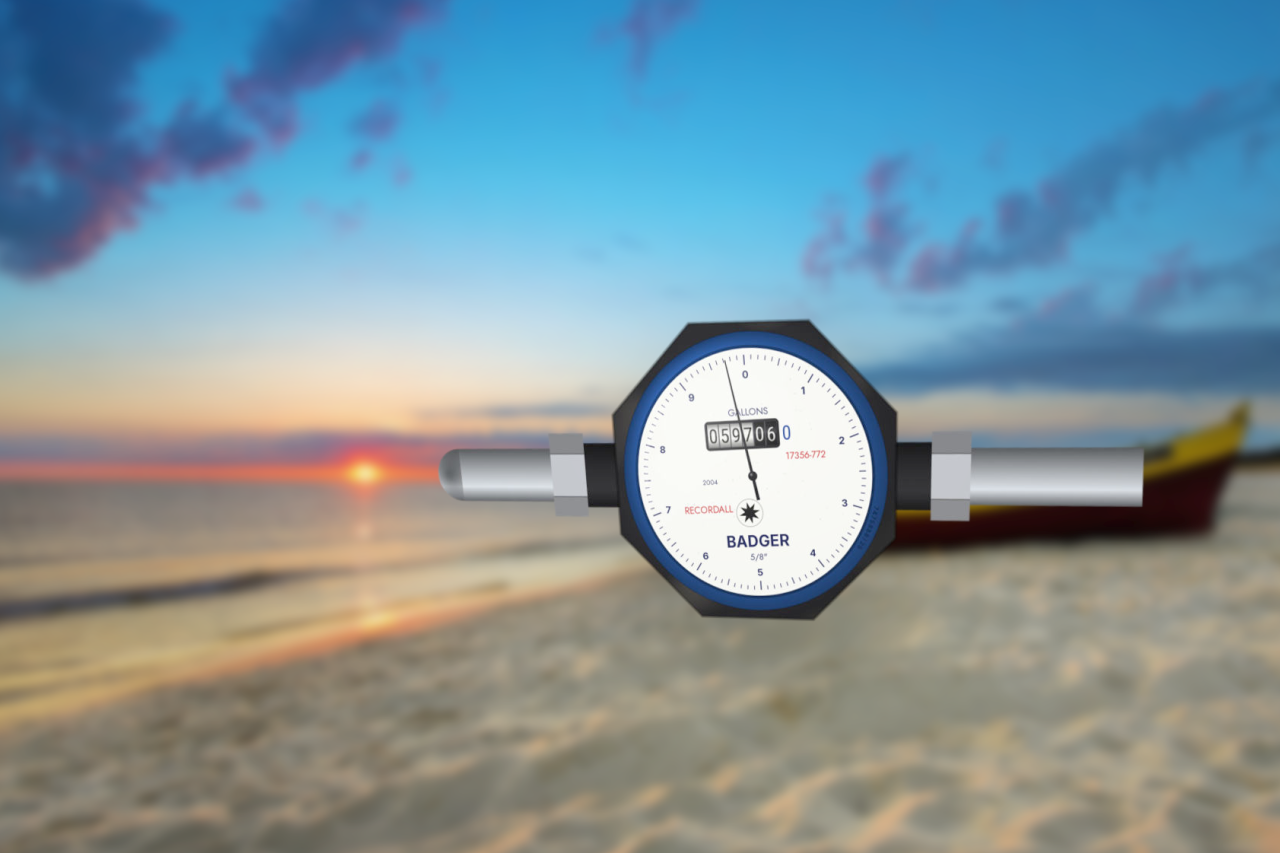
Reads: 597059.7 gal
